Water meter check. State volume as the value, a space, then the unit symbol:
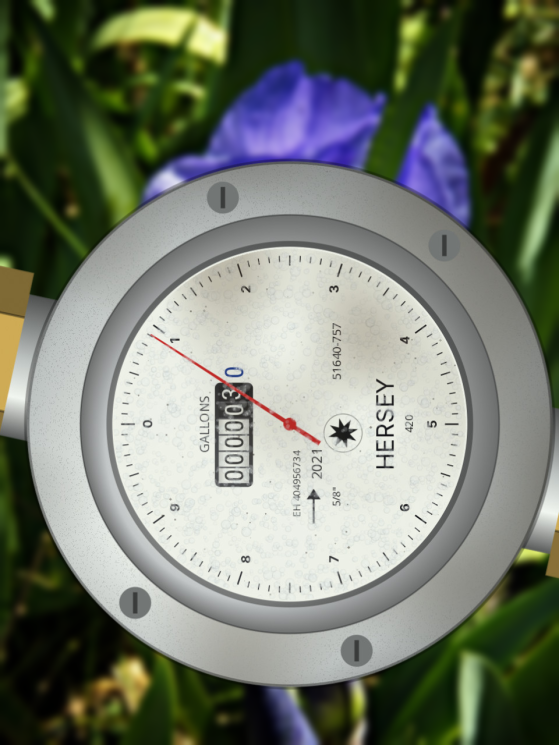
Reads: 30.9 gal
